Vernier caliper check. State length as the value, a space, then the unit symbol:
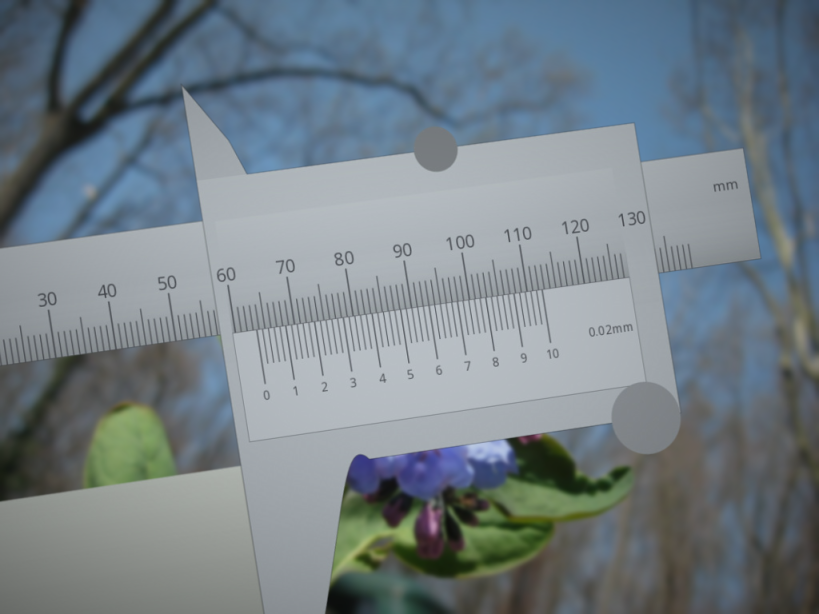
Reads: 63.6 mm
